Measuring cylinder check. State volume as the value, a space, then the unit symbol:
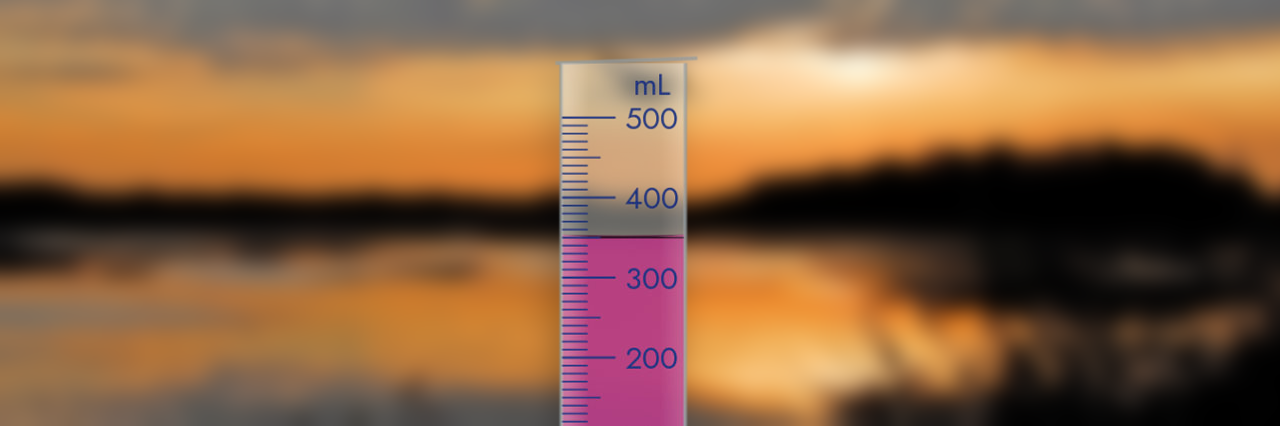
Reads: 350 mL
